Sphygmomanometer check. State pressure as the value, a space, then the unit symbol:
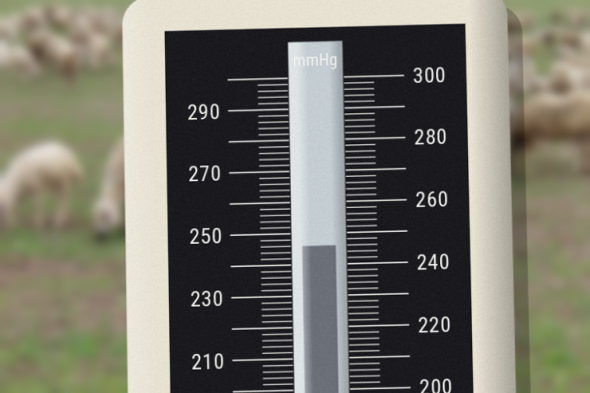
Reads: 246 mmHg
